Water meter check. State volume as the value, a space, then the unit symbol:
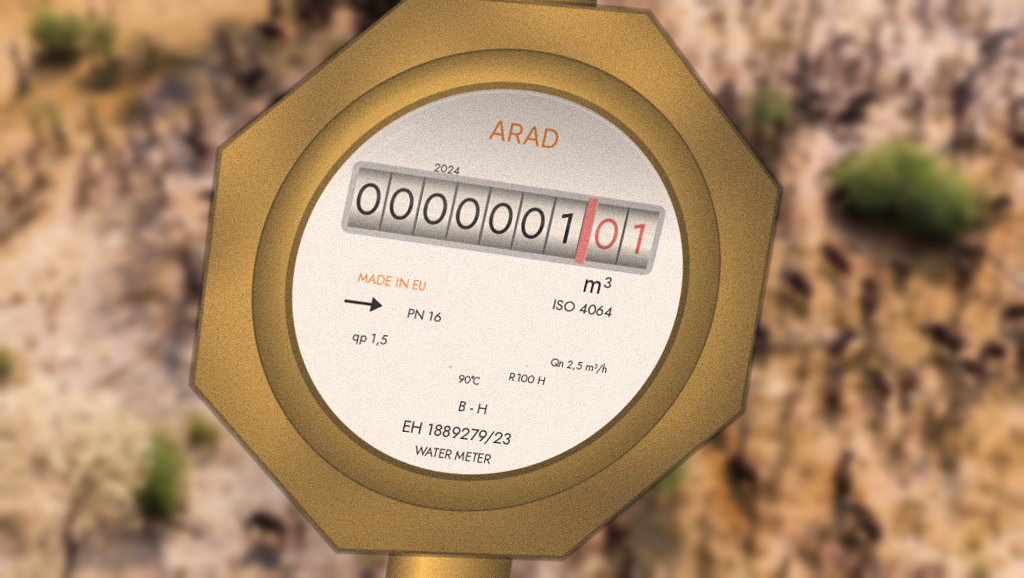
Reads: 1.01 m³
